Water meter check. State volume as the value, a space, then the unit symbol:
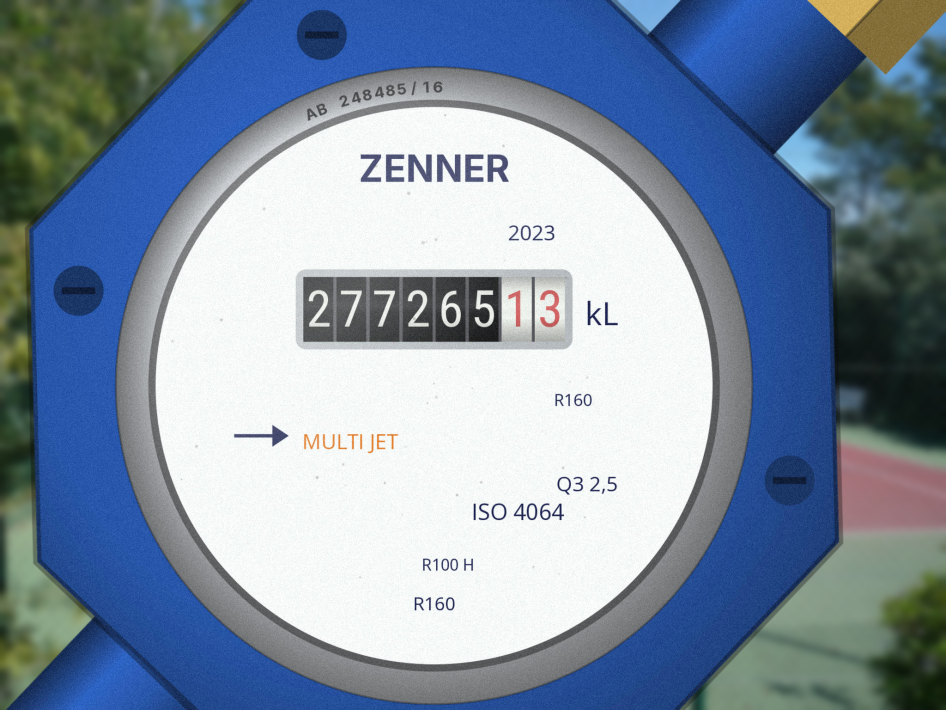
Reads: 277265.13 kL
